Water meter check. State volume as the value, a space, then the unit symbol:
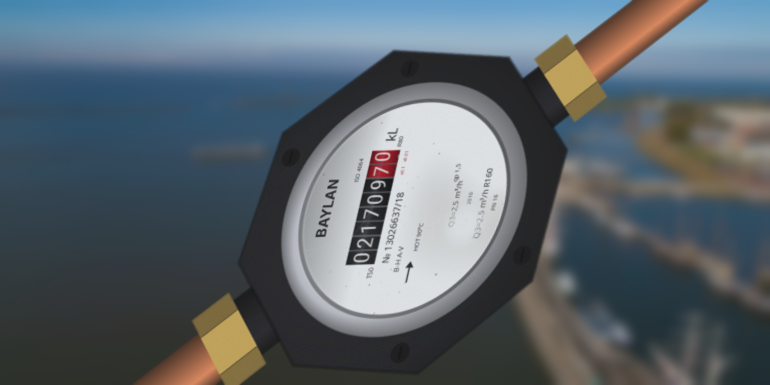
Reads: 21709.70 kL
